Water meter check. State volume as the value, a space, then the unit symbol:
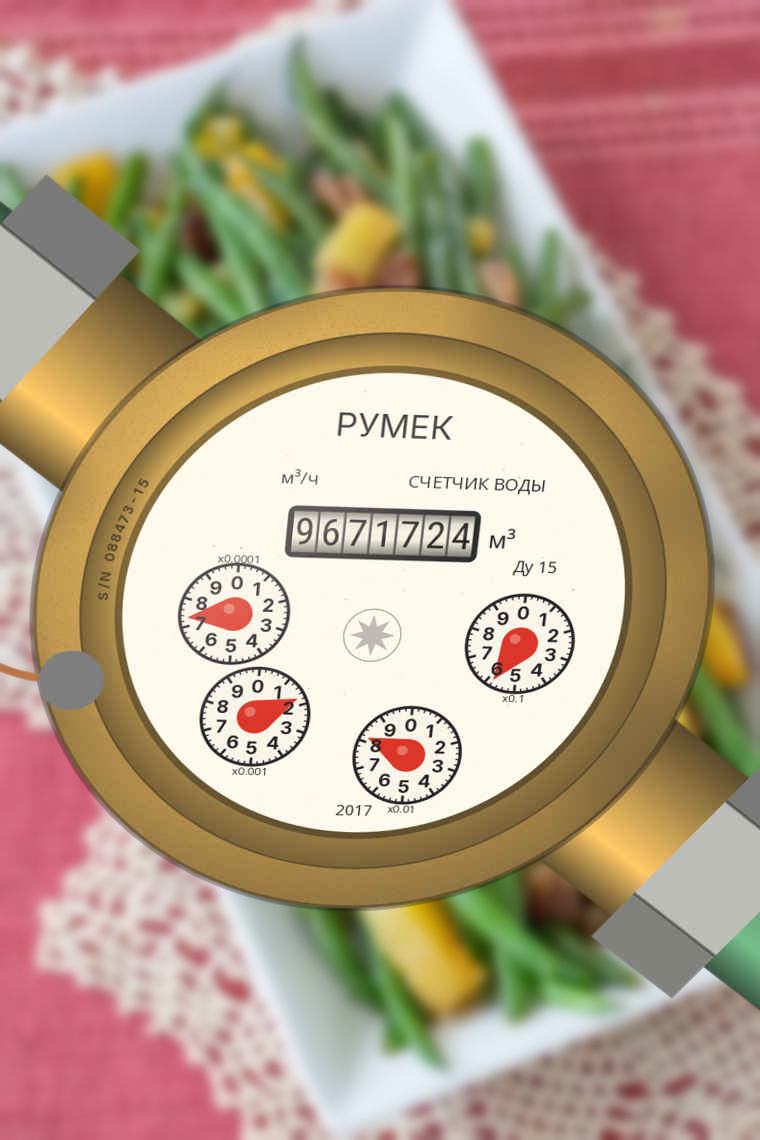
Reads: 9671724.5817 m³
